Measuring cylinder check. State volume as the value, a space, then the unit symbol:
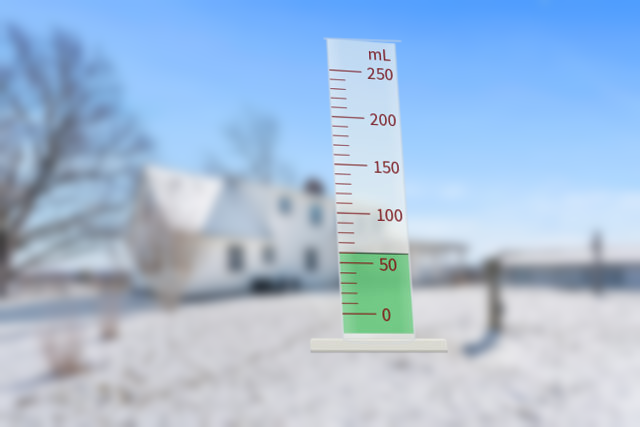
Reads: 60 mL
